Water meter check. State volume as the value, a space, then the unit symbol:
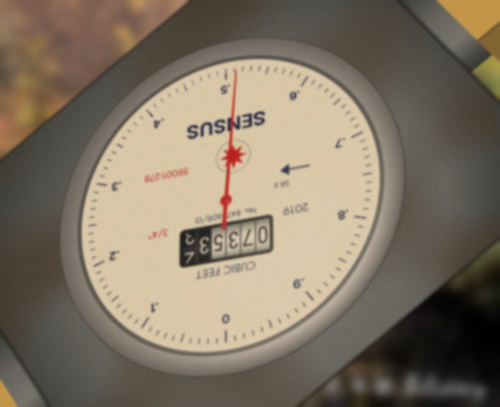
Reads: 73532.51 ft³
